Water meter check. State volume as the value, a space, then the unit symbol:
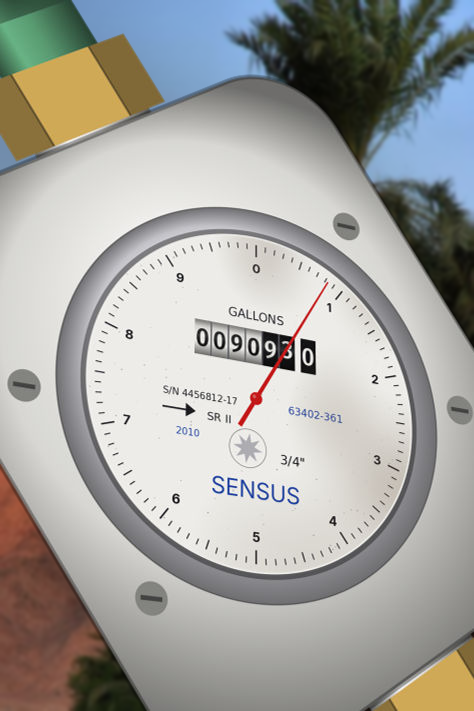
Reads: 90930.8 gal
